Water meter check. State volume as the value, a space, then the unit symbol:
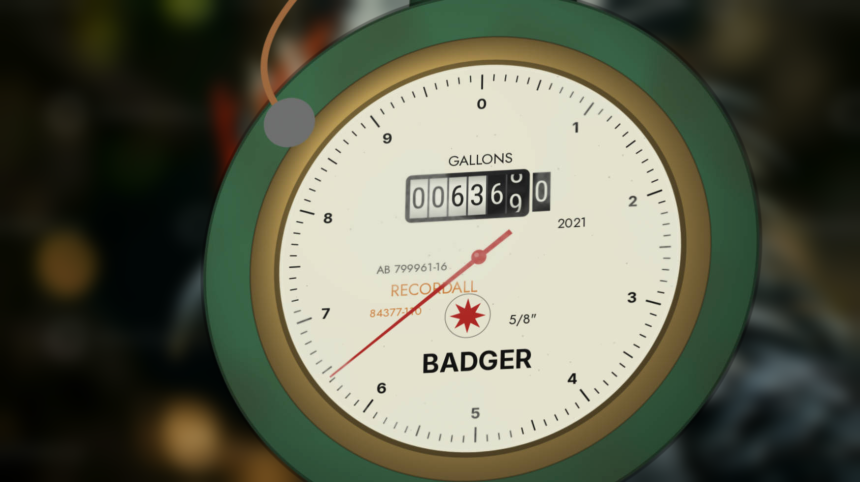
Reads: 63686.4 gal
